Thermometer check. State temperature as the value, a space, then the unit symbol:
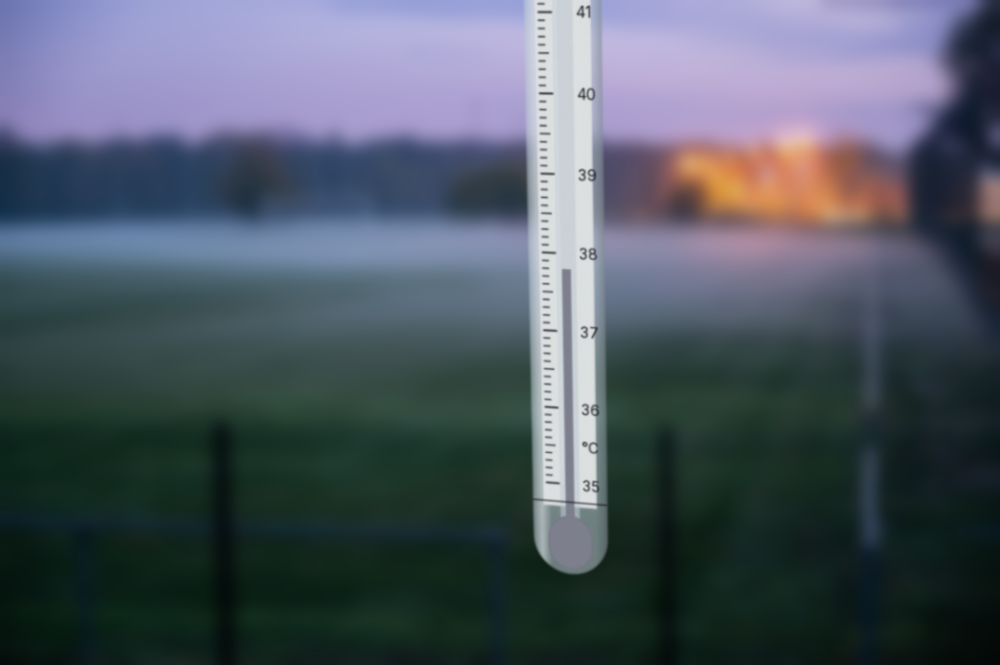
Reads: 37.8 °C
